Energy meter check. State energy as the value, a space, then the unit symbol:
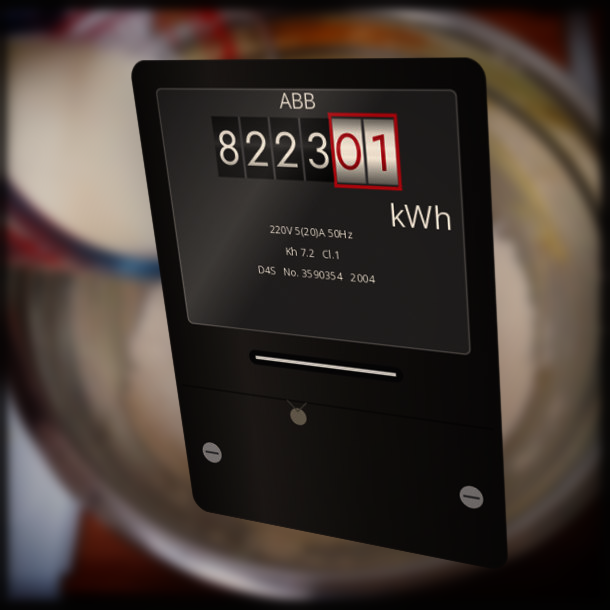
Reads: 8223.01 kWh
